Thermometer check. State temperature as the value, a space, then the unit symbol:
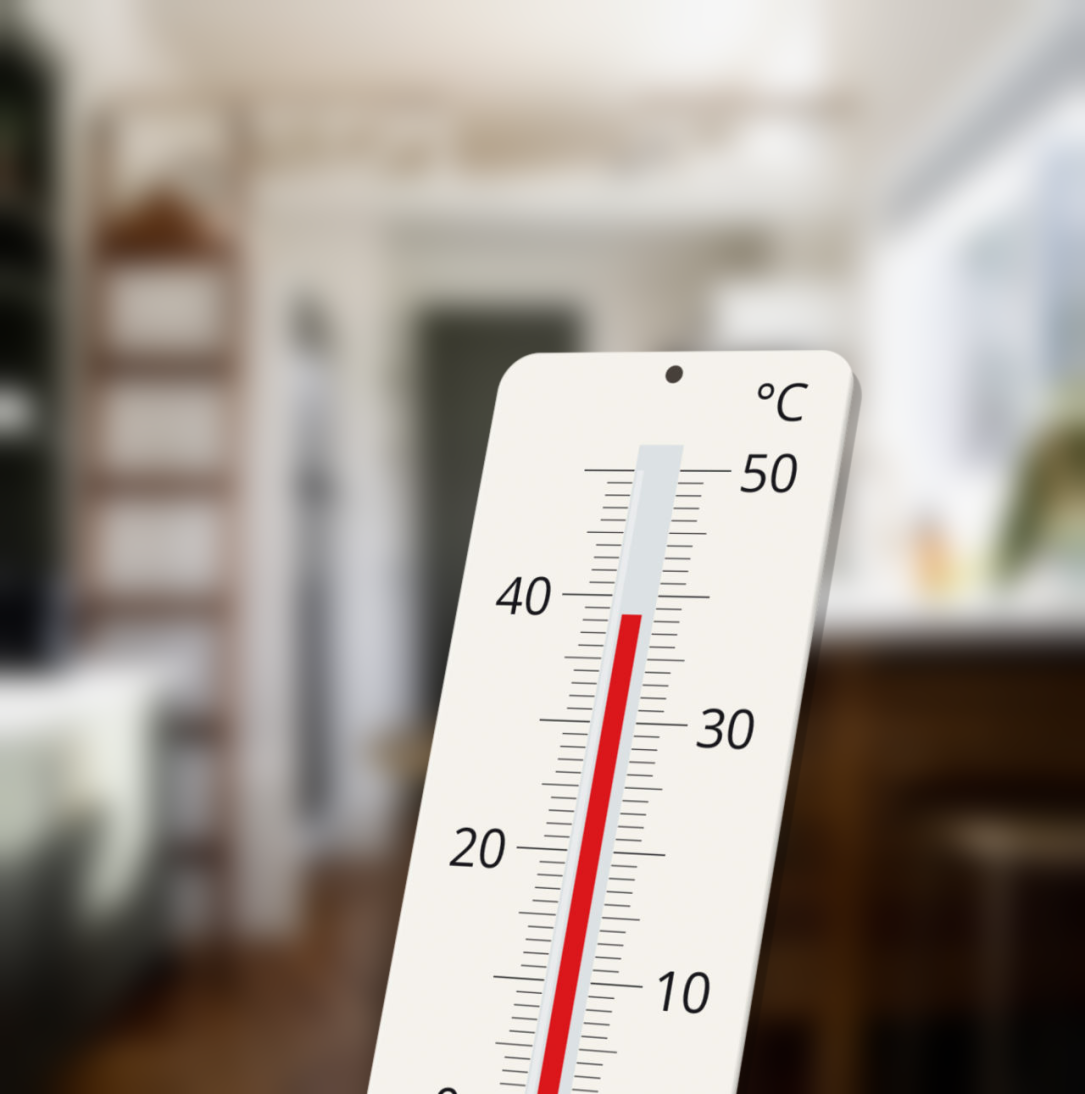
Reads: 38.5 °C
